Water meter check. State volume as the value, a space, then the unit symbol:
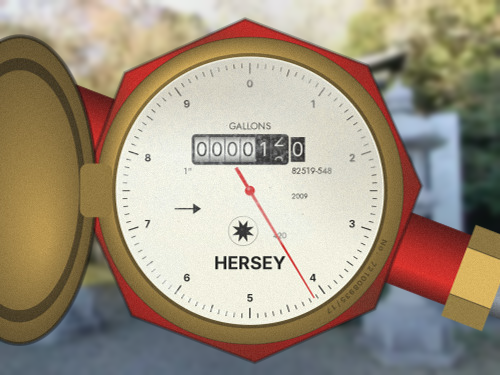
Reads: 124.1 gal
